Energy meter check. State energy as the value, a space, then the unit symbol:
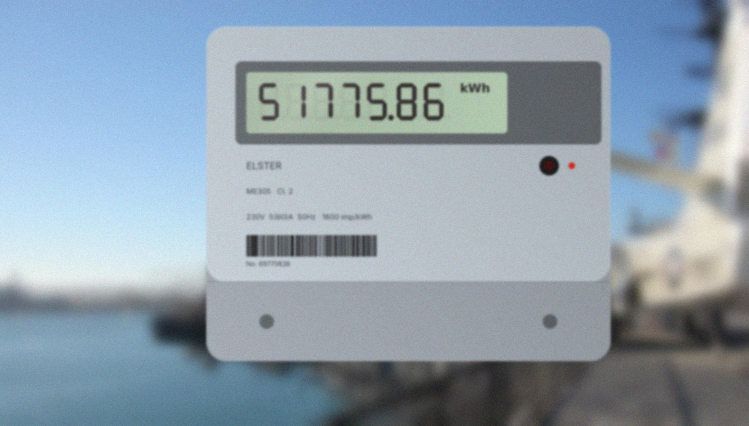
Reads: 51775.86 kWh
